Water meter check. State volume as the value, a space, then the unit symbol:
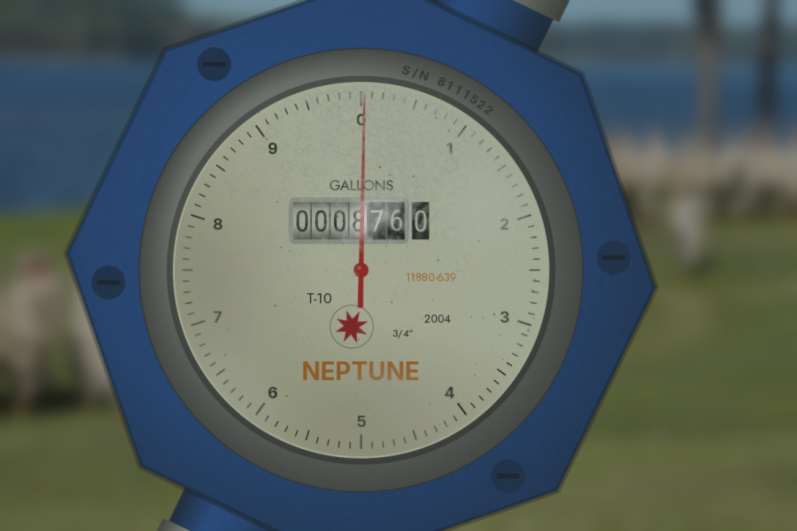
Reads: 8760.0 gal
